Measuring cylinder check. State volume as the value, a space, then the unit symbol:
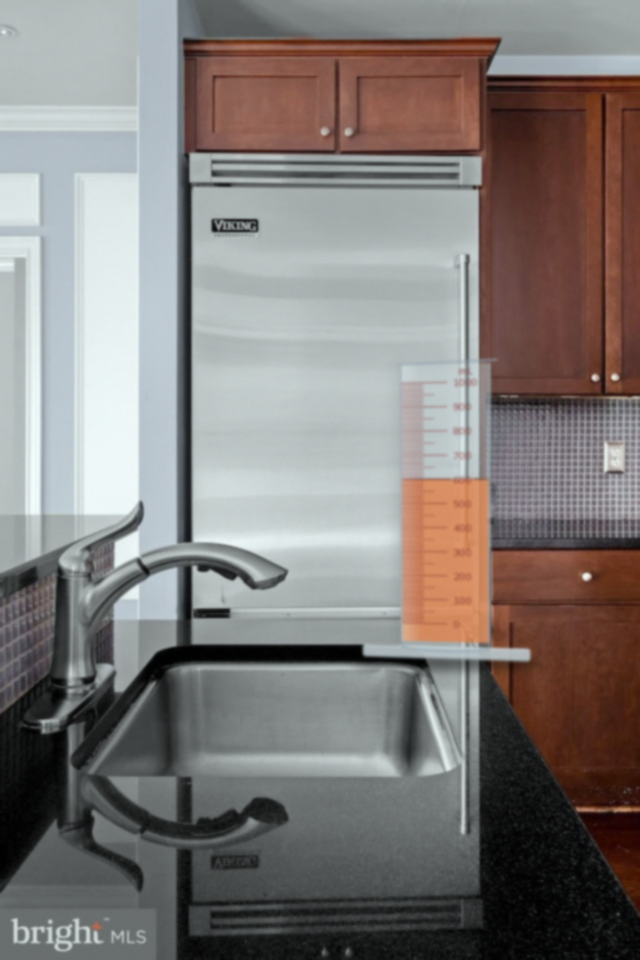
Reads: 600 mL
